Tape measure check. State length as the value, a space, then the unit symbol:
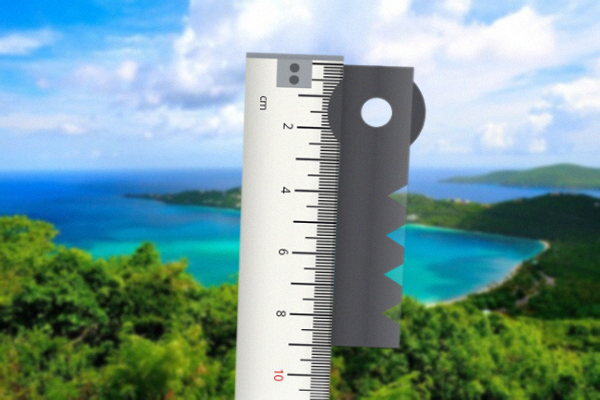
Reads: 9 cm
